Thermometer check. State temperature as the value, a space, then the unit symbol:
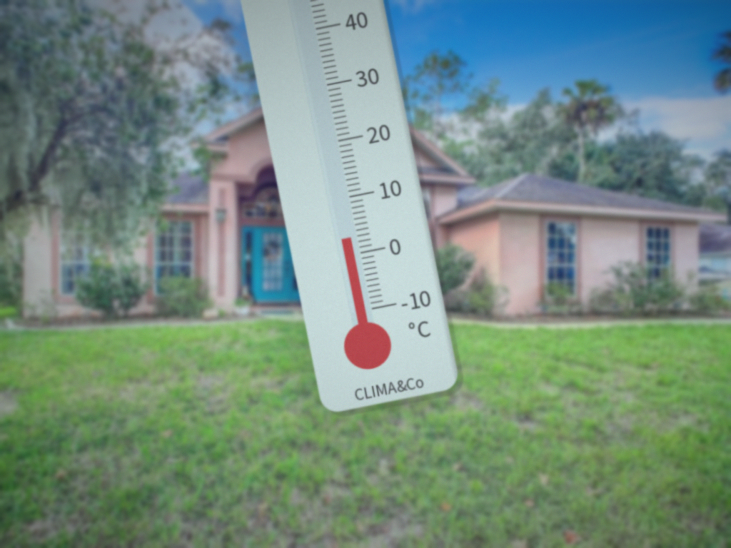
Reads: 3 °C
